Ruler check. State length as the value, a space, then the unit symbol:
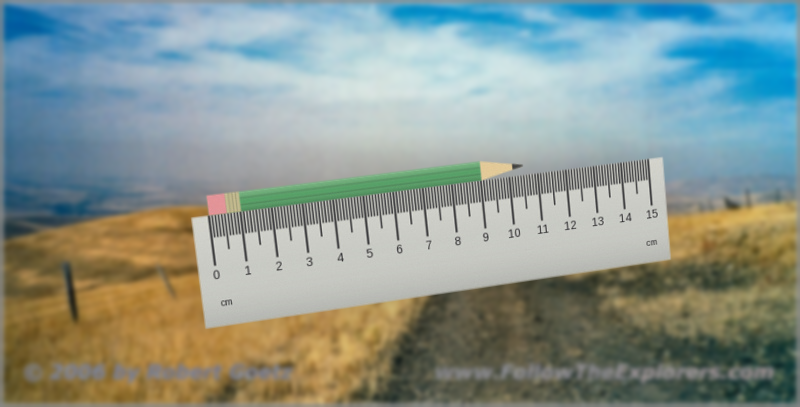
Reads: 10.5 cm
